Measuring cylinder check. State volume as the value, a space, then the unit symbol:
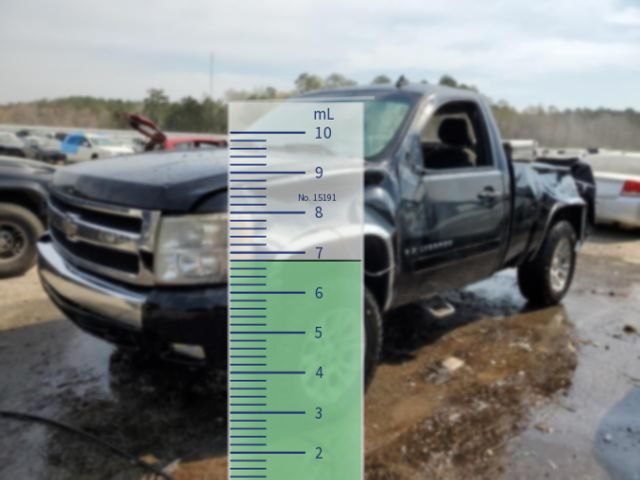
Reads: 6.8 mL
